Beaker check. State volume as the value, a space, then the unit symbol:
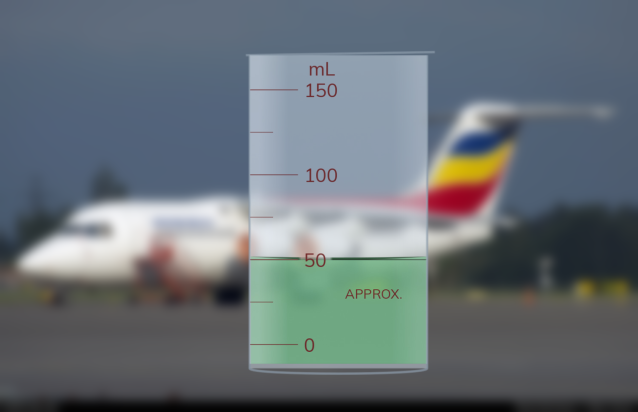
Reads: 50 mL
